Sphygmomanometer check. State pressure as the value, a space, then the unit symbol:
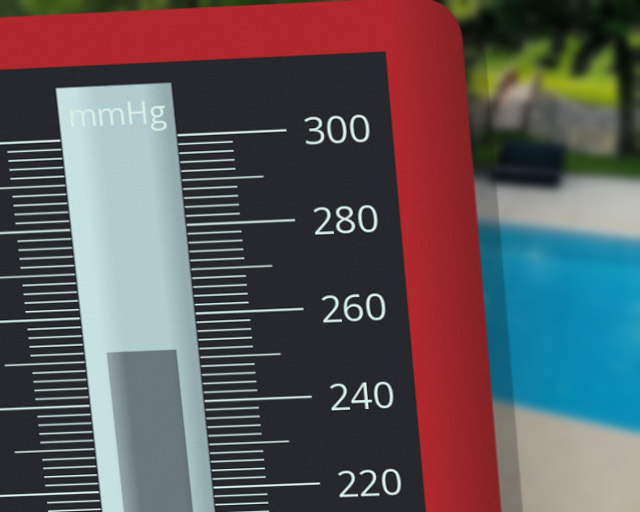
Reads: 252 mmHg
